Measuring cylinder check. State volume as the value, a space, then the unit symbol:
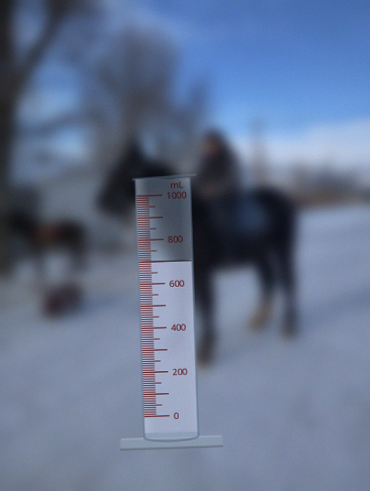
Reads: 700 mL
